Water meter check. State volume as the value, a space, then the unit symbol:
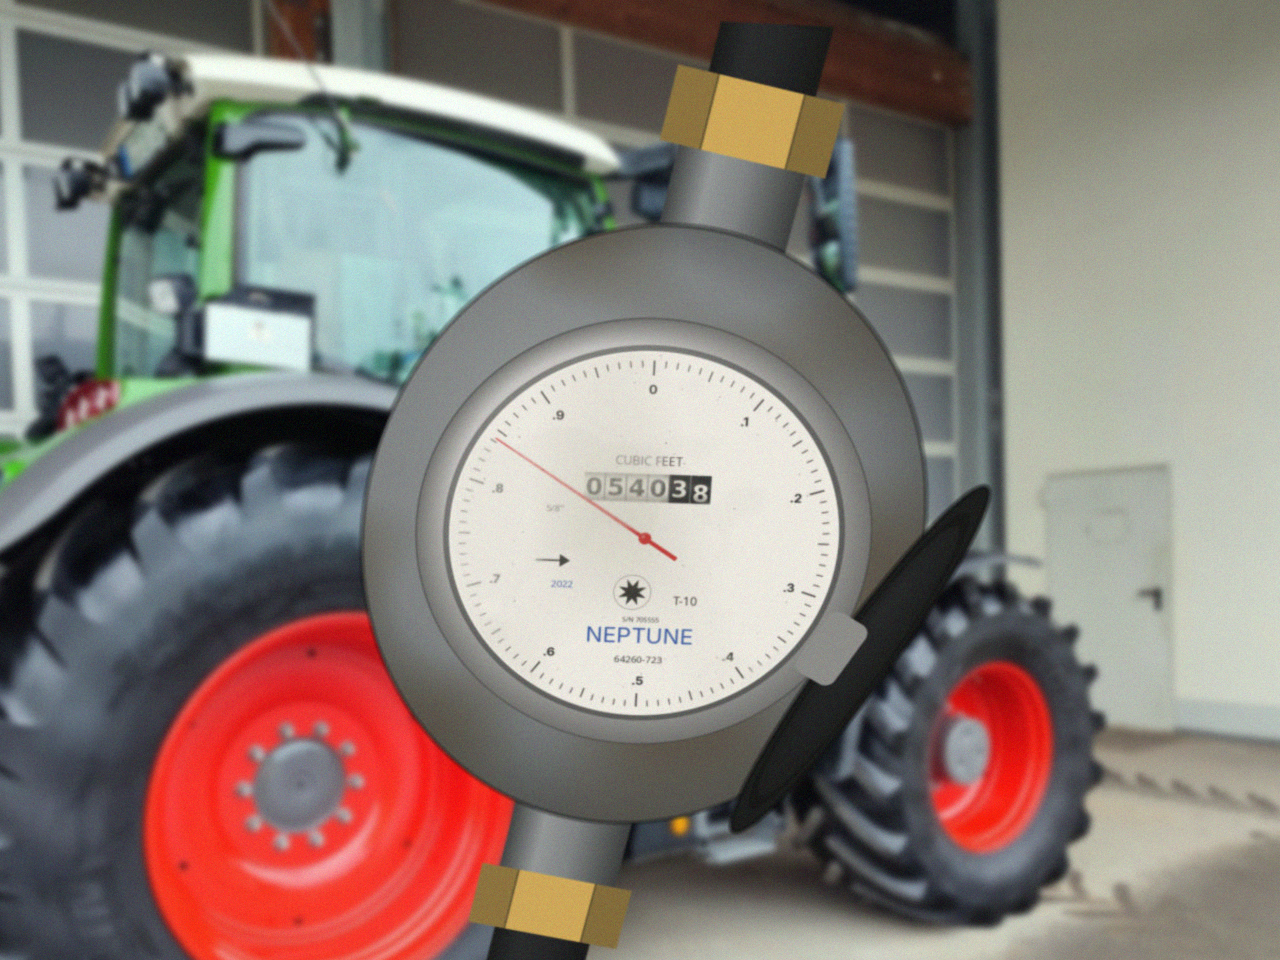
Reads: 54037.84 ft³
